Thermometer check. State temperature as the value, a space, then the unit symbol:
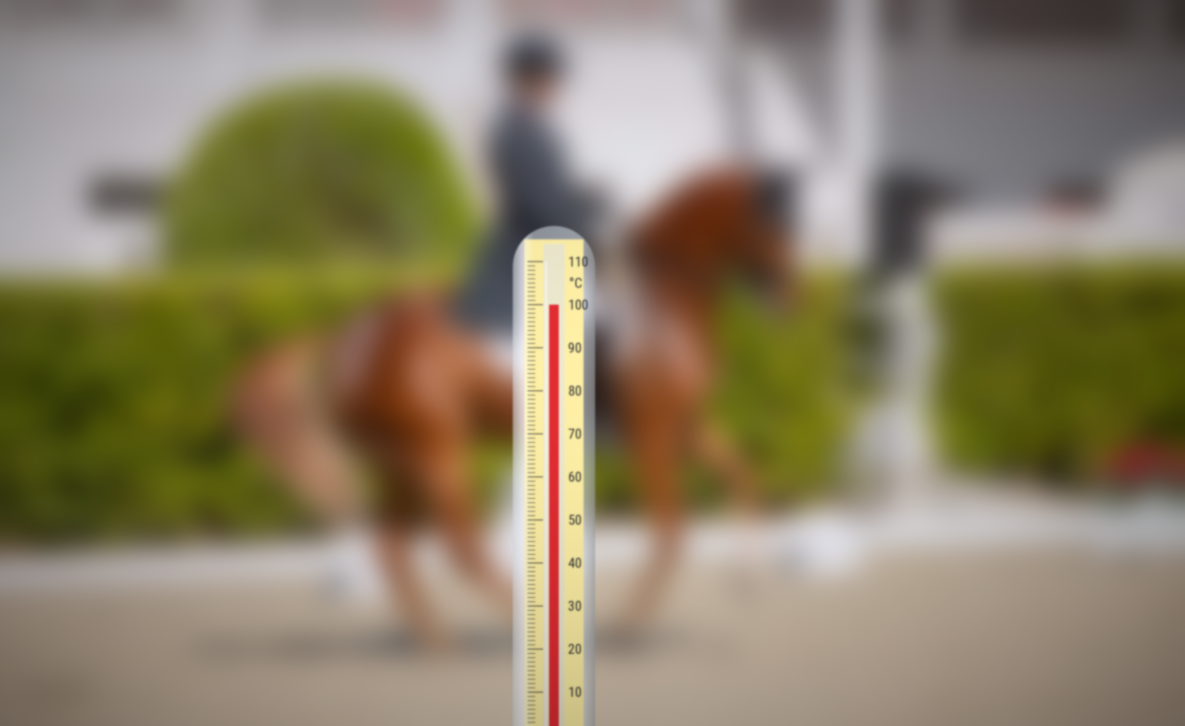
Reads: 100 °C
